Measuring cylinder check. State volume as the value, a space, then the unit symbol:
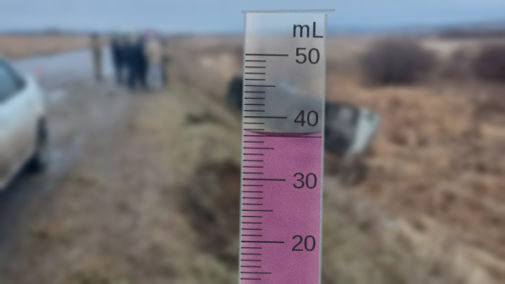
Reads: 37 mL
